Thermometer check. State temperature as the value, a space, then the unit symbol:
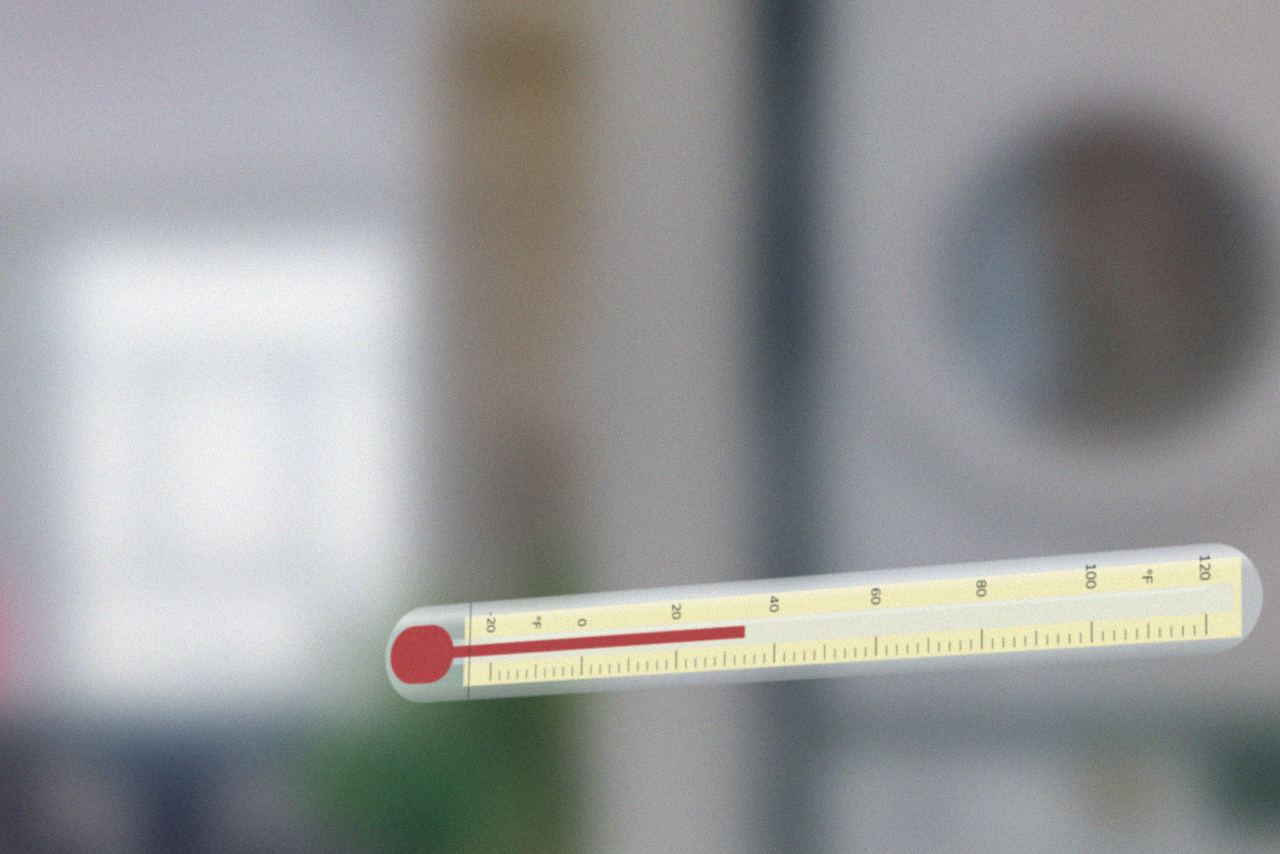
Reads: 34 °F
